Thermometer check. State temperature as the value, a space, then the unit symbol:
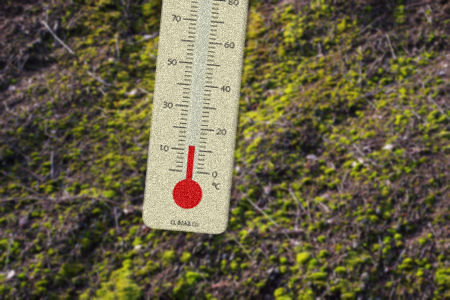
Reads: 12 °C
